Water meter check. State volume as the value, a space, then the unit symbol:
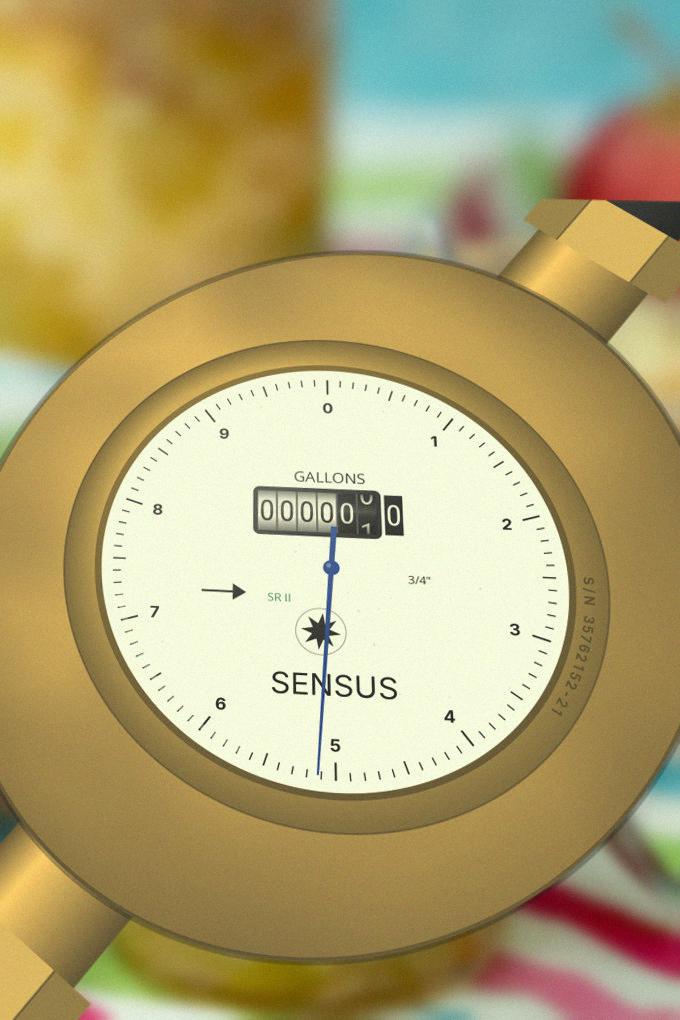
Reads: 5.1 gal
